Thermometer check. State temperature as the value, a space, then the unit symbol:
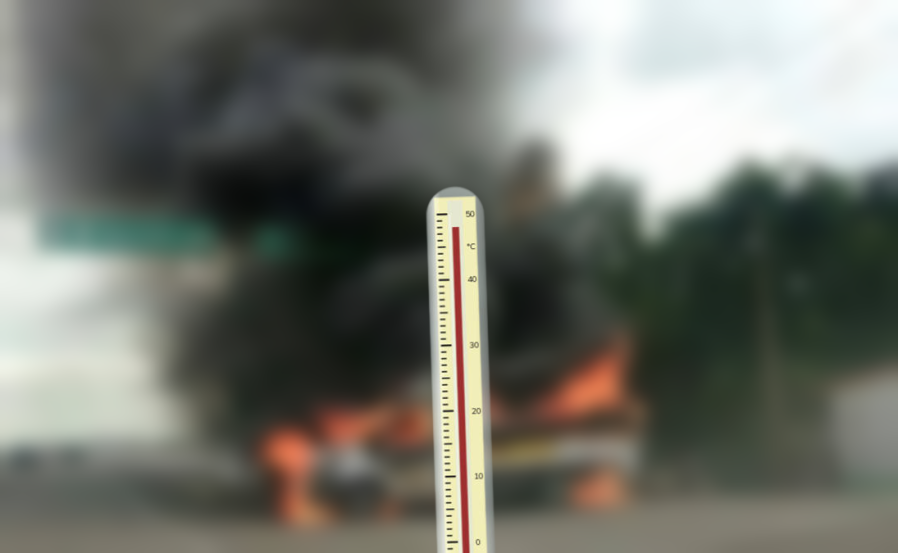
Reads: 48 °C
